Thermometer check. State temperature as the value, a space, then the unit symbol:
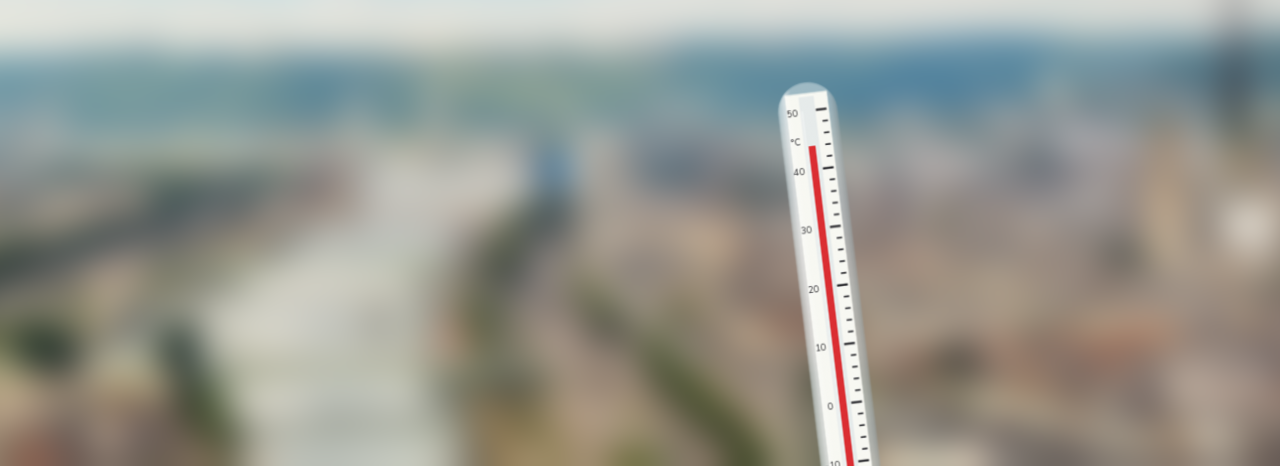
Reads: 44 °C
